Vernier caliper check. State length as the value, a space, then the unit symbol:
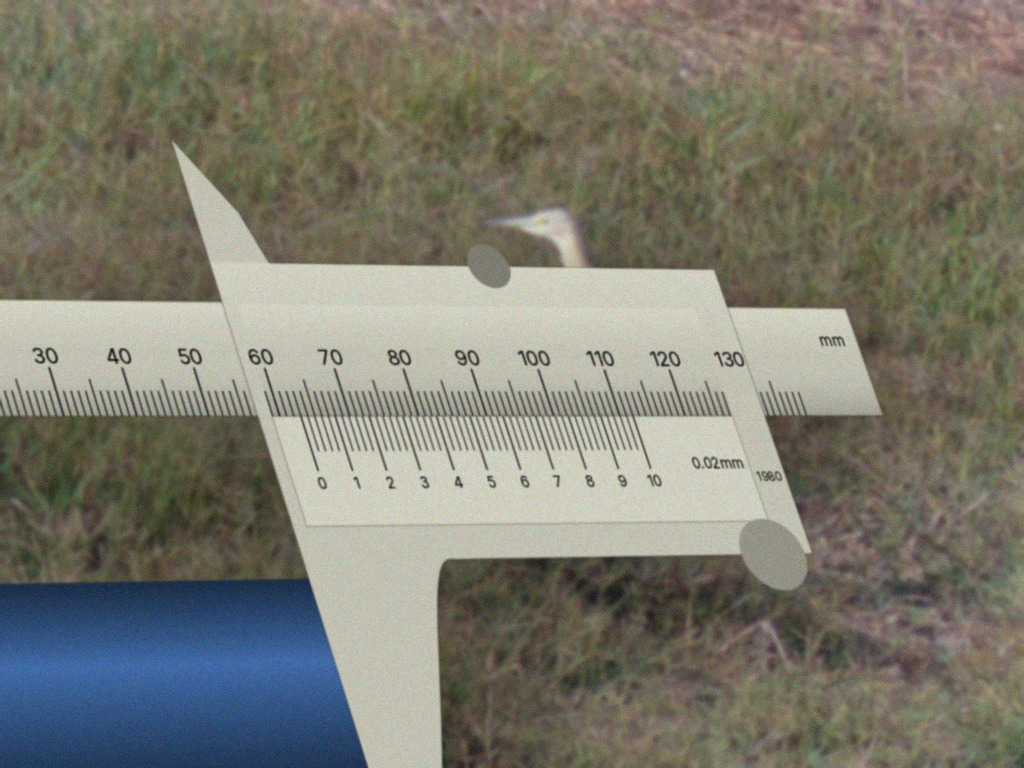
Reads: 63.0 mm
